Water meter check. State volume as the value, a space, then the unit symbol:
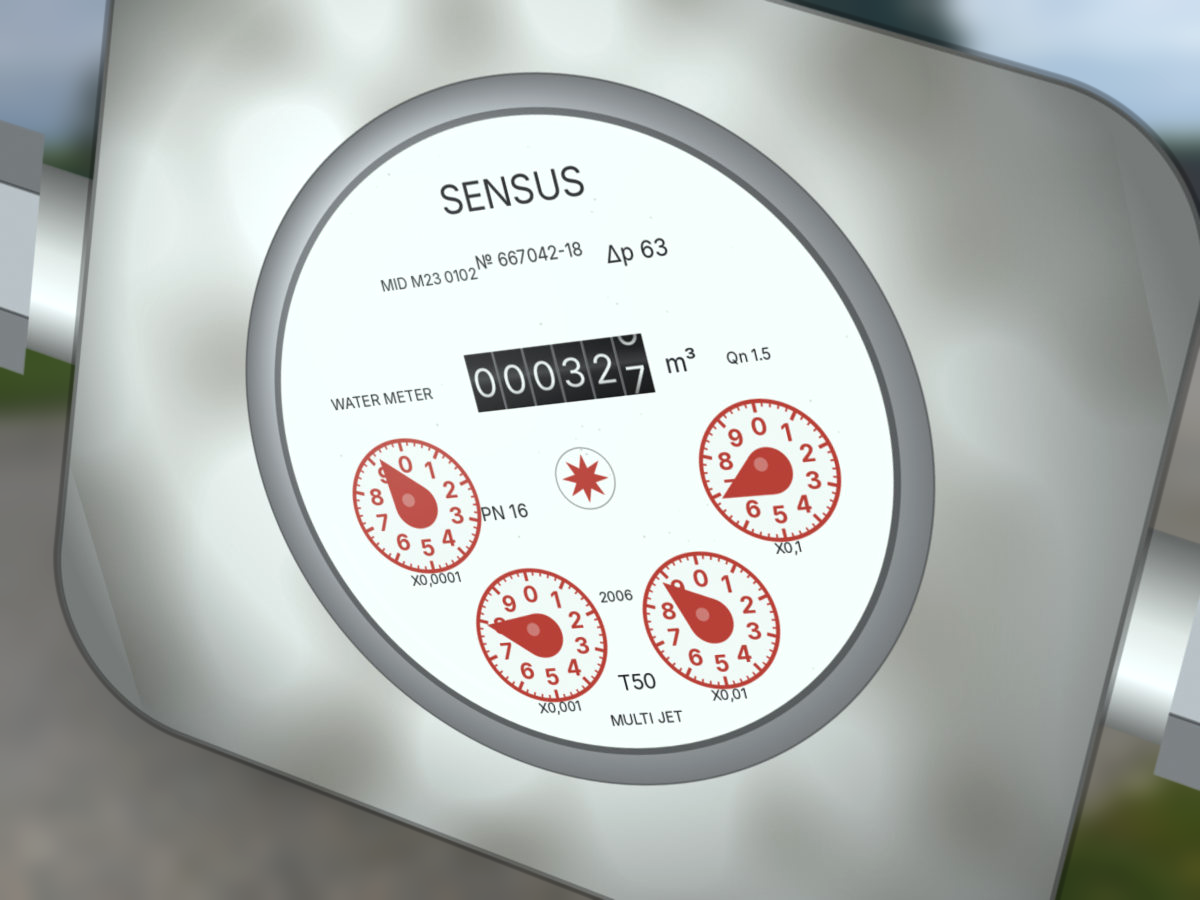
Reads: 326.6879 m³
